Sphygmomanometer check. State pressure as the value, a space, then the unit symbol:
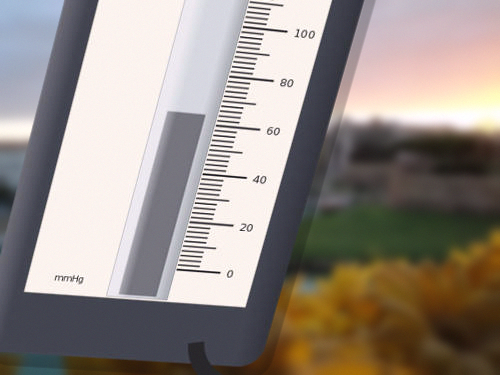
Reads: 64 mmHg
